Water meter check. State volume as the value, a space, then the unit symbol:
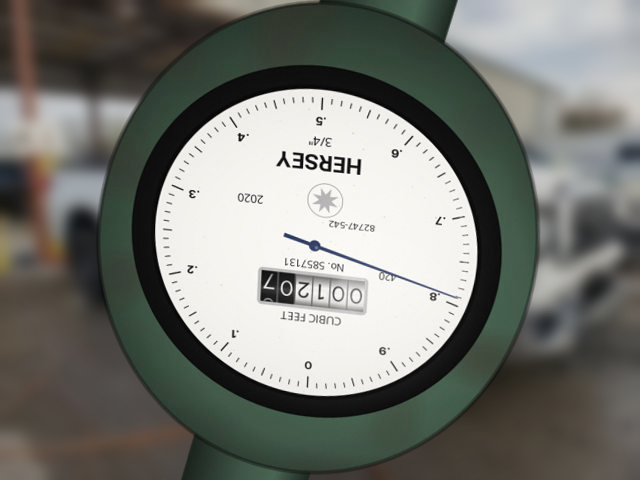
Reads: 1206.79 ft³
